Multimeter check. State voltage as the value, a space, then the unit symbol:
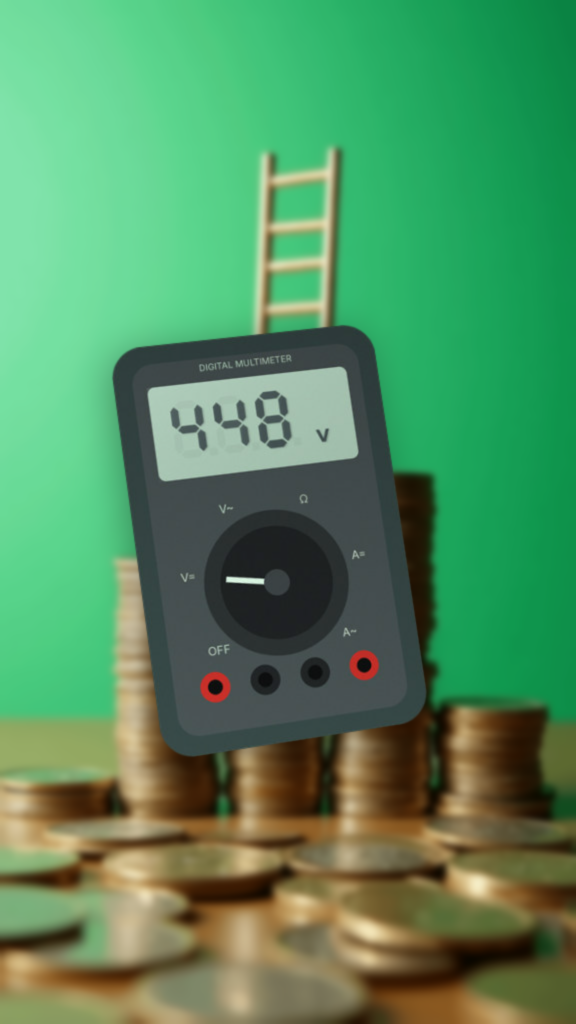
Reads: 448 V
